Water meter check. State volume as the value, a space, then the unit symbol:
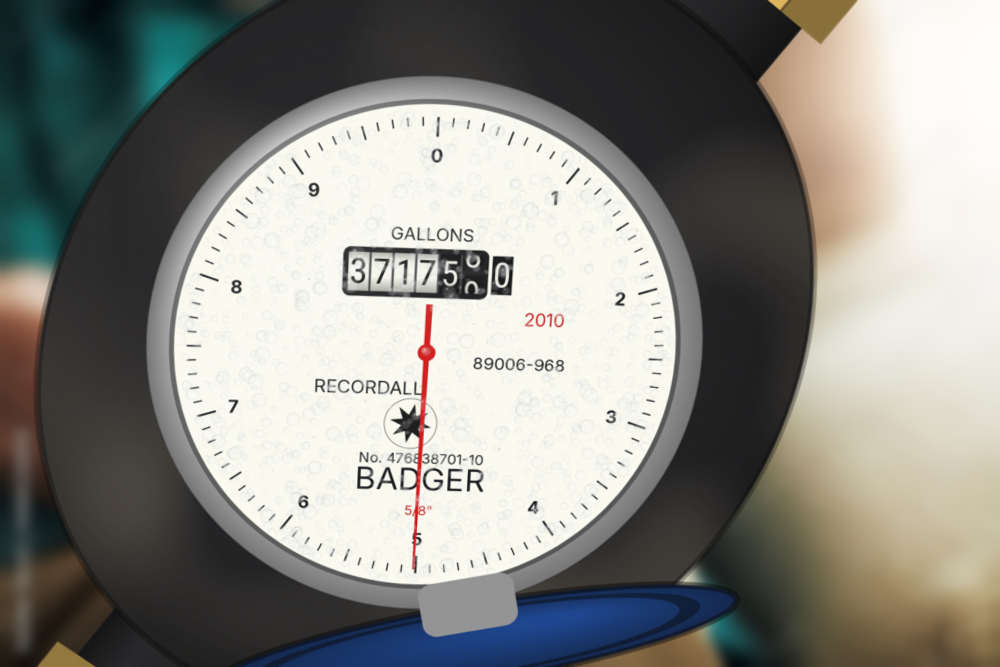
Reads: 3717585.0 gal
